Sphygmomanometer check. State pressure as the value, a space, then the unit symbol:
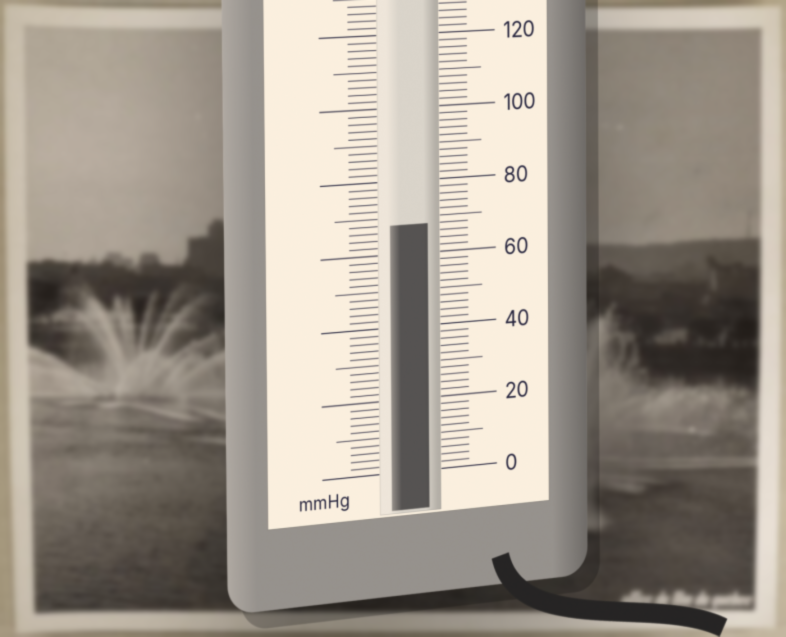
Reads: 68 mmHg
